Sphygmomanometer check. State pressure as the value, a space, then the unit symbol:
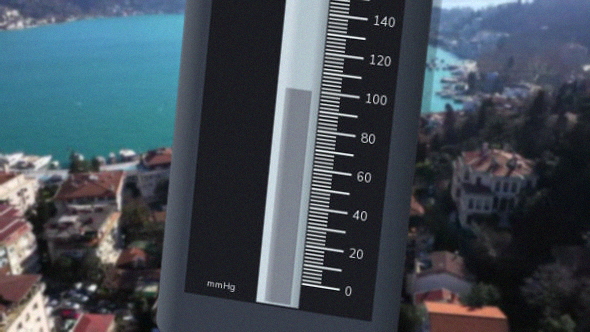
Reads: 100 mmHg
